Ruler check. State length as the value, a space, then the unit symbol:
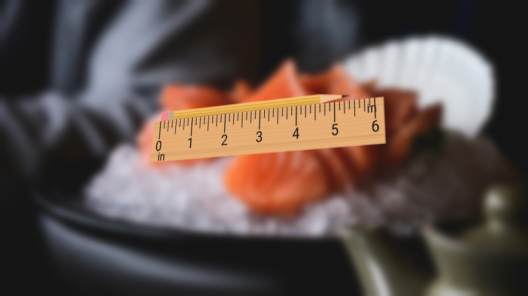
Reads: 5.375 in
